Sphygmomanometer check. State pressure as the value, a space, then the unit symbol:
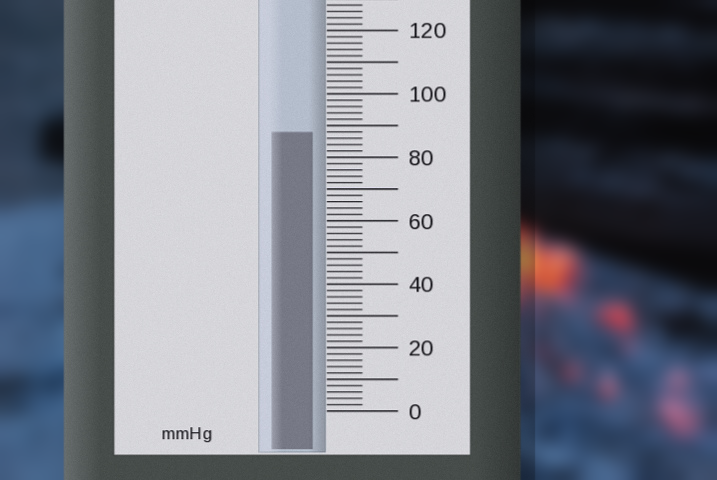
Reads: 88 mmHg
